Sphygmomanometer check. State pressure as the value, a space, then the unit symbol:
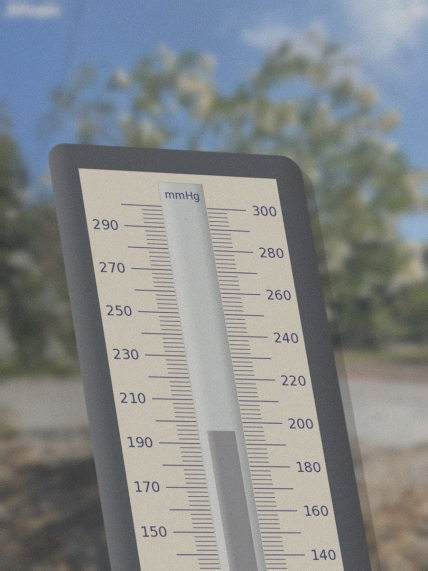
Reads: 196 mmHg
